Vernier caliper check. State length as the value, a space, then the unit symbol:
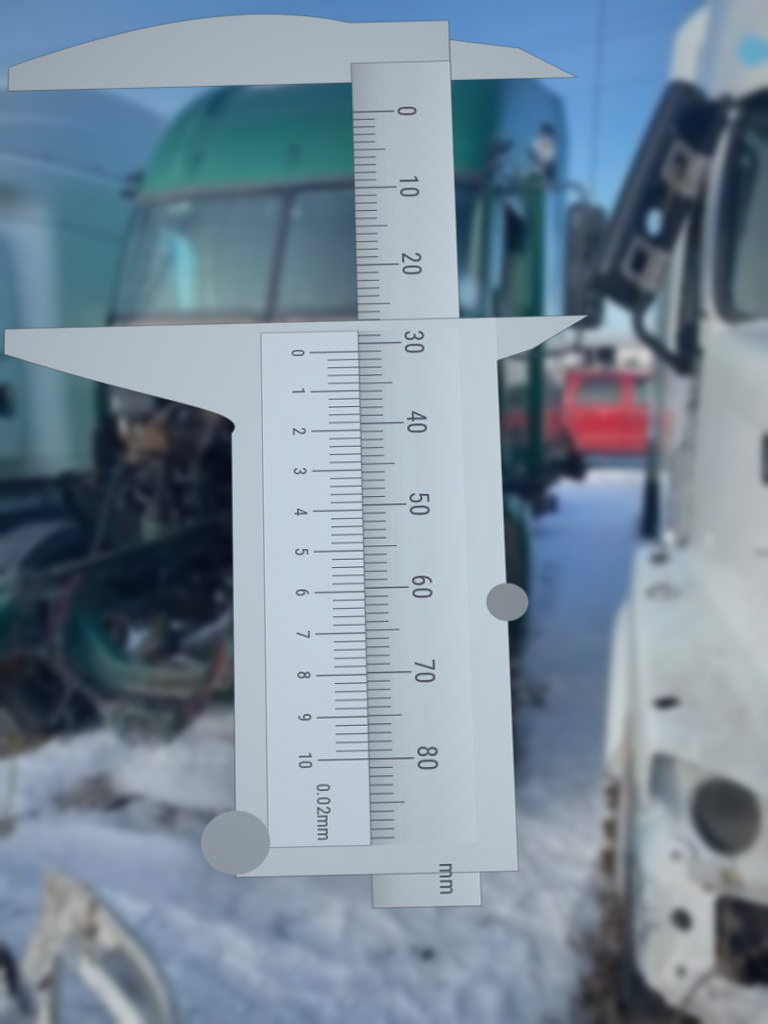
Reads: 31.0 mm
